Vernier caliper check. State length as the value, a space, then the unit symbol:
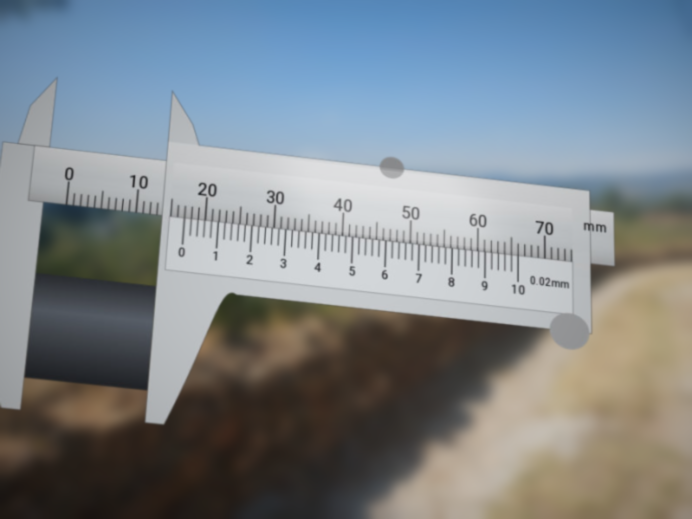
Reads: 17.0 mm
